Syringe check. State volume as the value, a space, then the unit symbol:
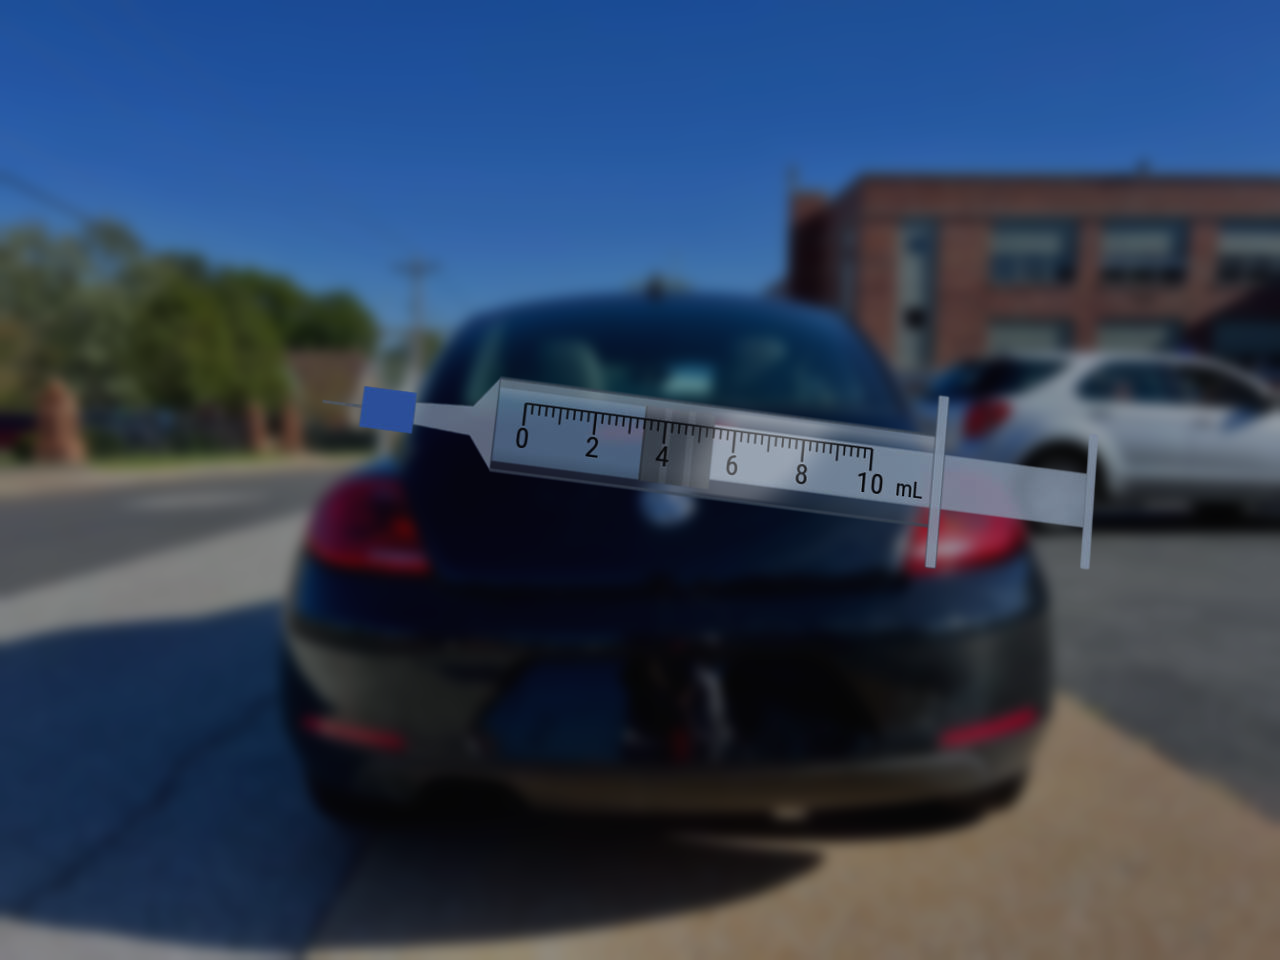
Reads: 3.4 mL
